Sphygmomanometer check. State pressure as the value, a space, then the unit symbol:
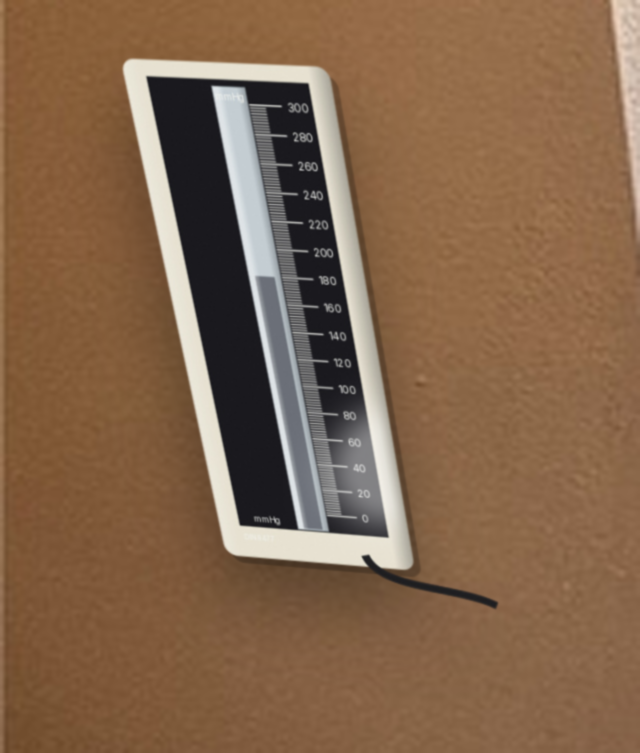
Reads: 180 mmHg
